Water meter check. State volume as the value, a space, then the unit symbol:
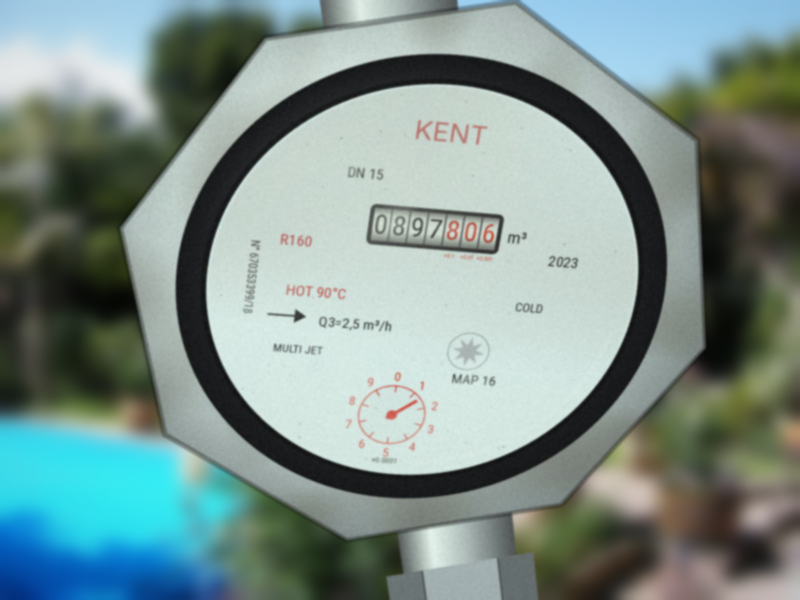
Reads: 897.8061 m³
